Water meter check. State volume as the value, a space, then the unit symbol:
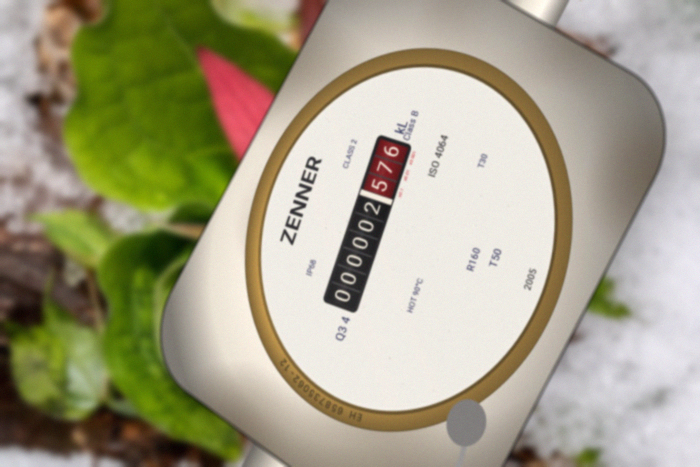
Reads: 2.576 kL
